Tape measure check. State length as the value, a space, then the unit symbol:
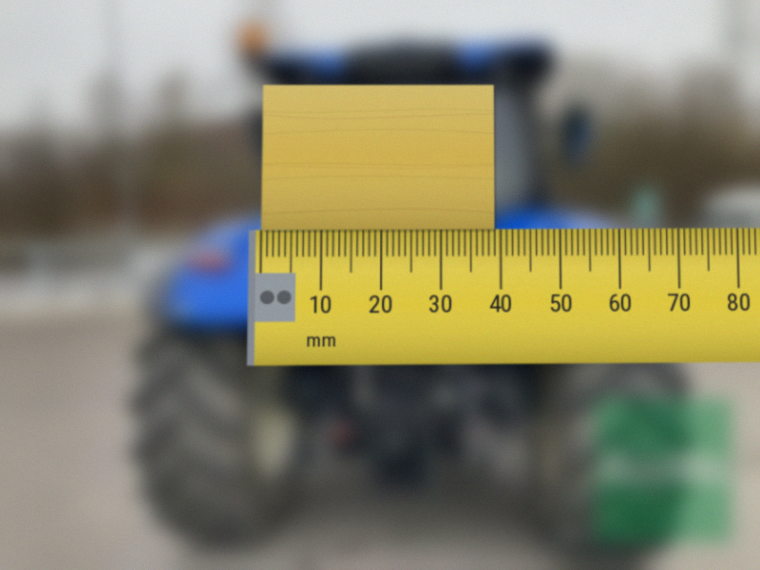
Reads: 39 mm
